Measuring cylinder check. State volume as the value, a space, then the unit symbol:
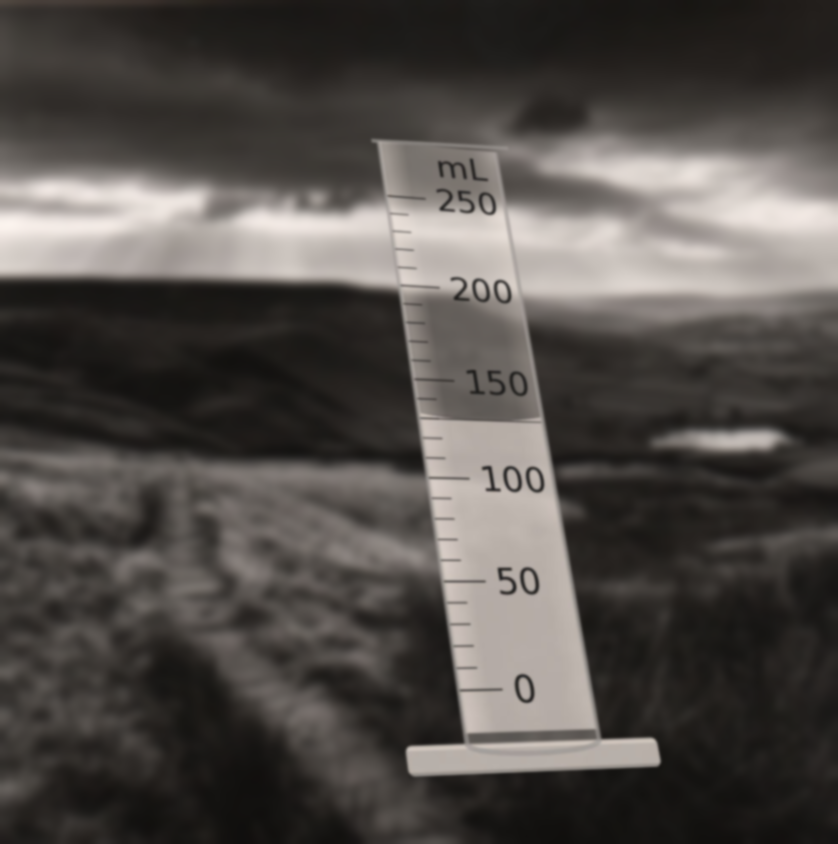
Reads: 130 mL
